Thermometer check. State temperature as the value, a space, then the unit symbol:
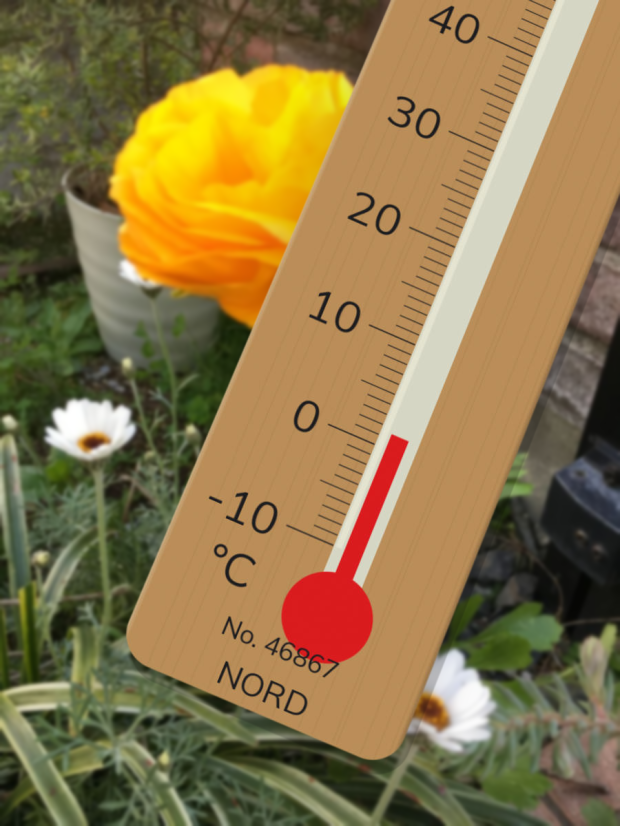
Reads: 1.5 °C
